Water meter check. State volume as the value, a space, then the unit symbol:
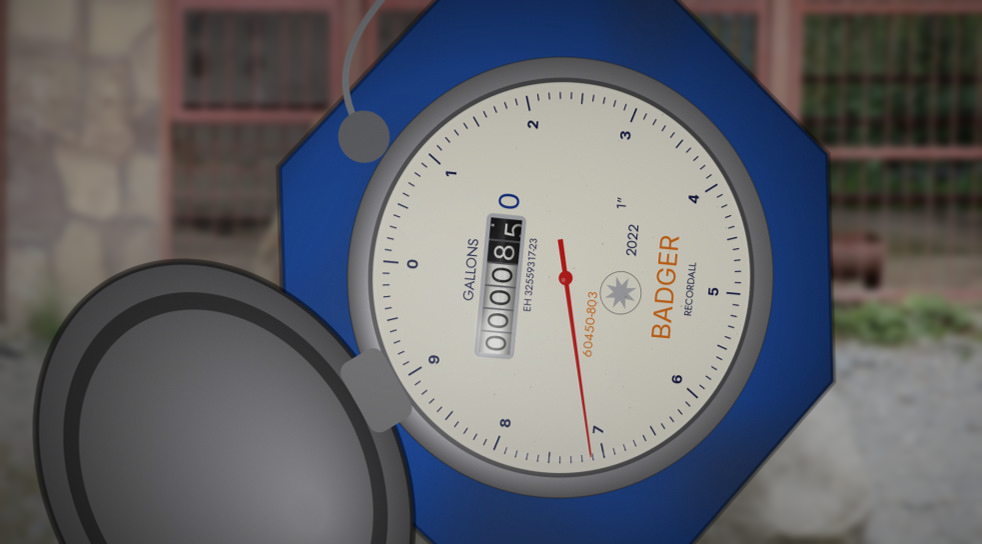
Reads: 847.1 gal
